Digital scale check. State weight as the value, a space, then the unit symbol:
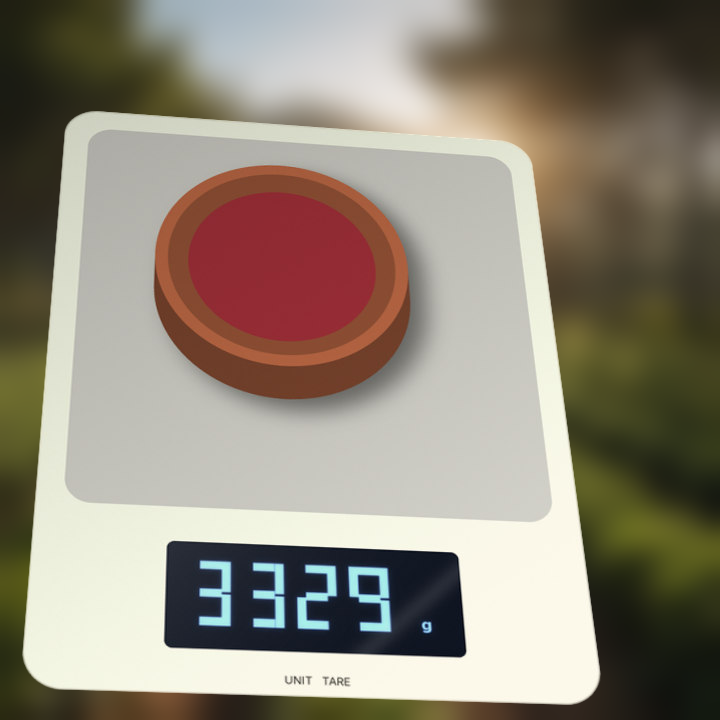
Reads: 3329 g
